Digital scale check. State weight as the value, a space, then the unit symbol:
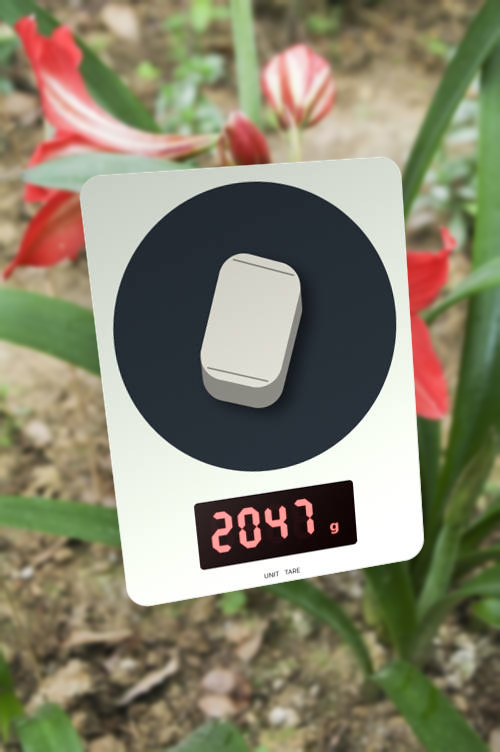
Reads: 2047 g
